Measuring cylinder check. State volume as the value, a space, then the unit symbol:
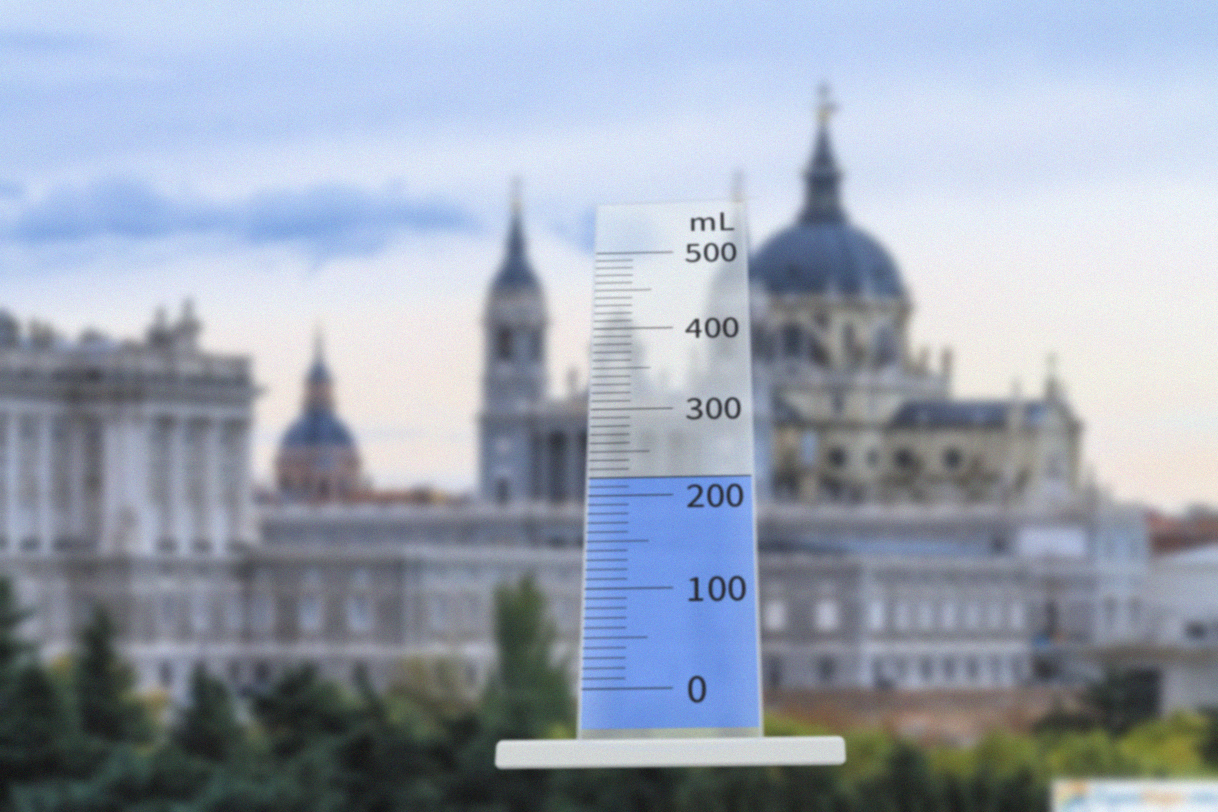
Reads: 220 mL
